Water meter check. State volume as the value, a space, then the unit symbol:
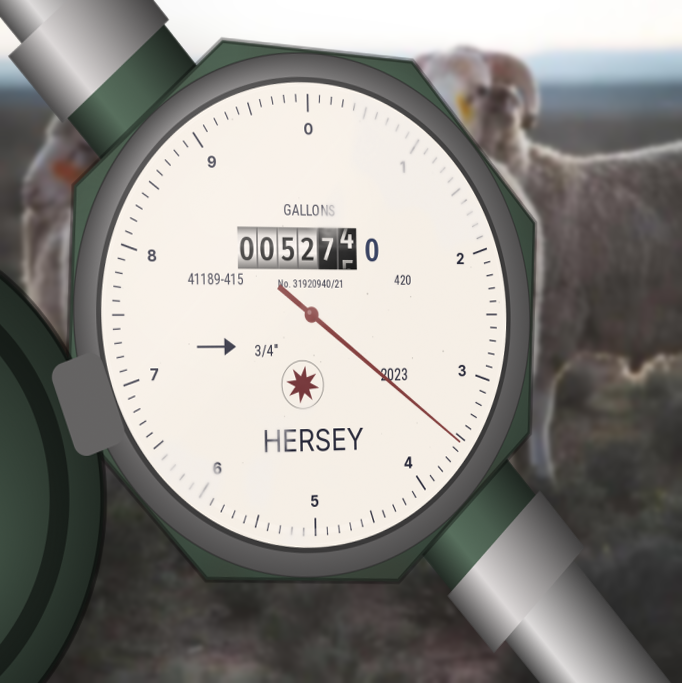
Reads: 52743.5 gal
